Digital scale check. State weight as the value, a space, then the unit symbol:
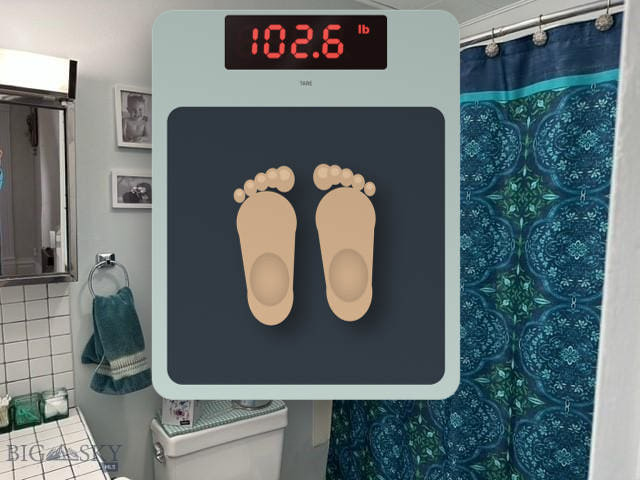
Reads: 102.6 lb
